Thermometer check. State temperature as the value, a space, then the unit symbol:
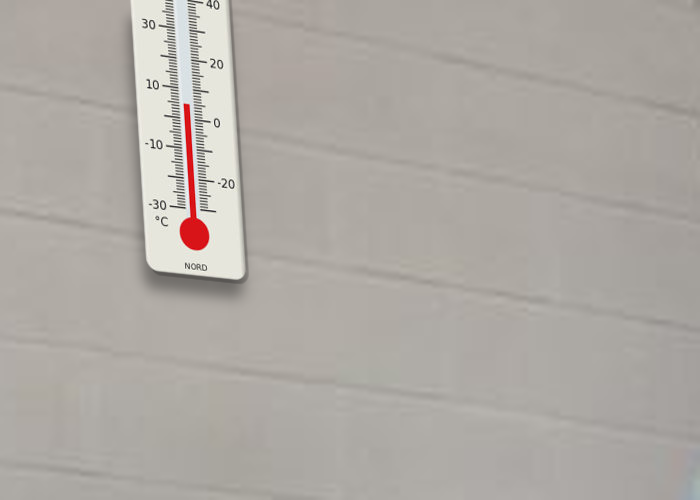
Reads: 5 °C
